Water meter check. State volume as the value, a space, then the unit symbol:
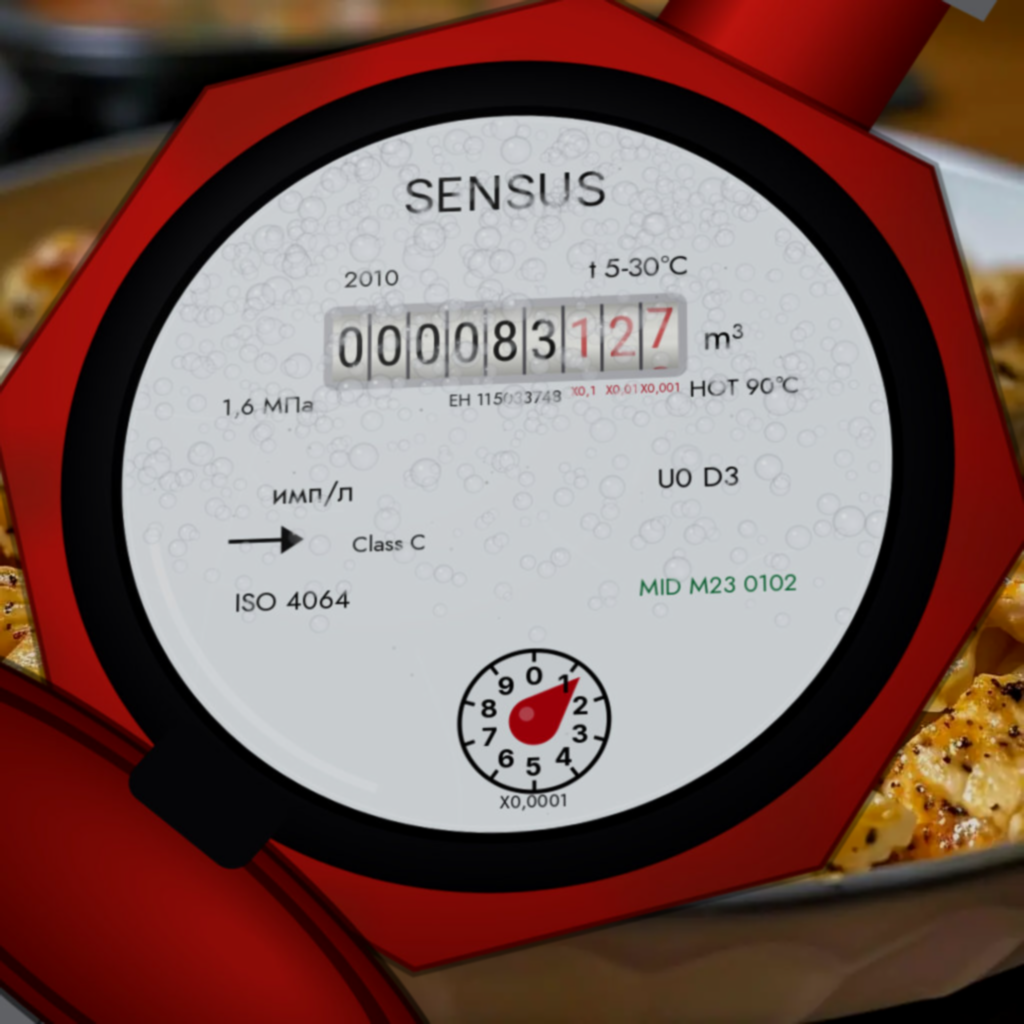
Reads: 83.1271 m³
